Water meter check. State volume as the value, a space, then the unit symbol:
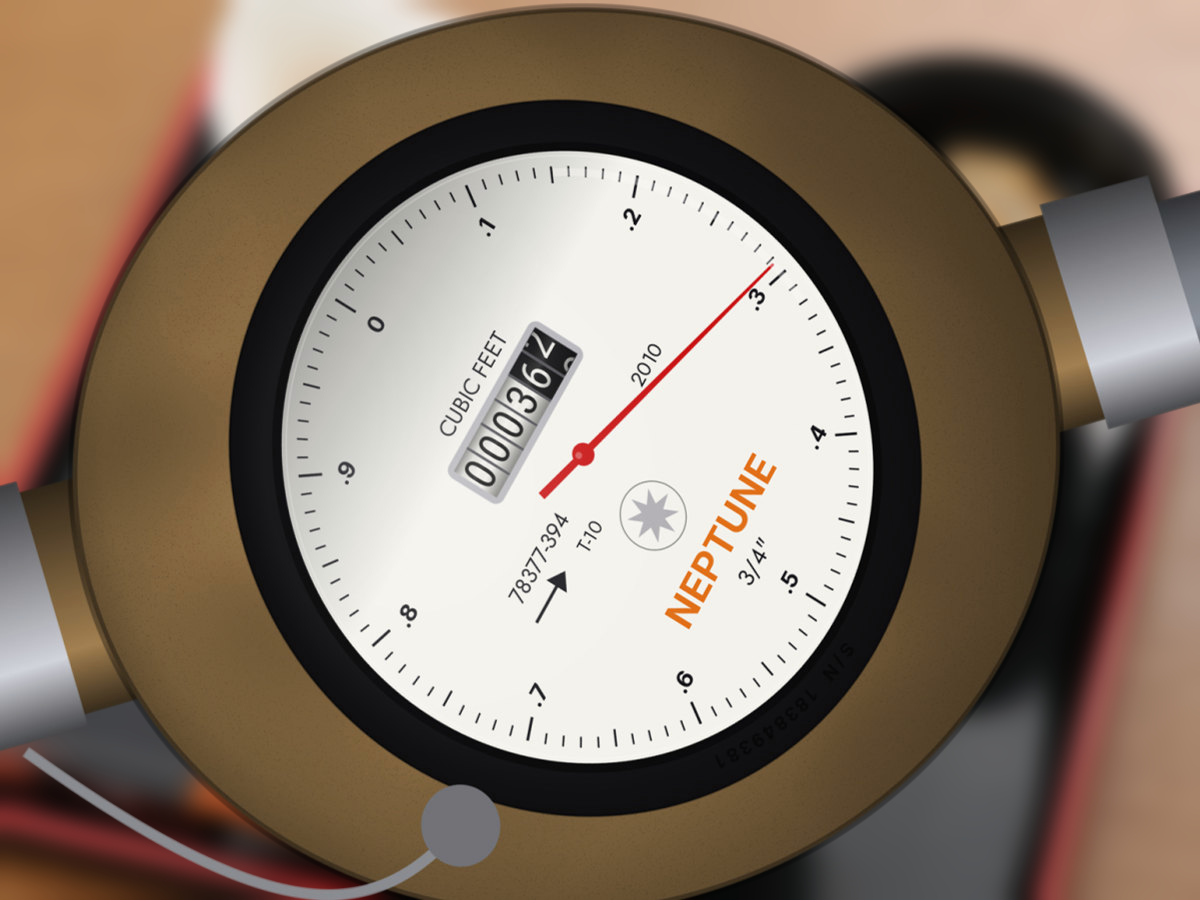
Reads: 362.29 ft³
